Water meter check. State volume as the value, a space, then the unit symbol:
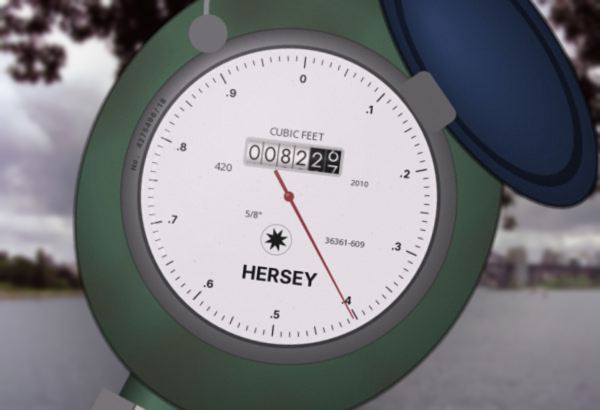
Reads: 8226.40 ft³
